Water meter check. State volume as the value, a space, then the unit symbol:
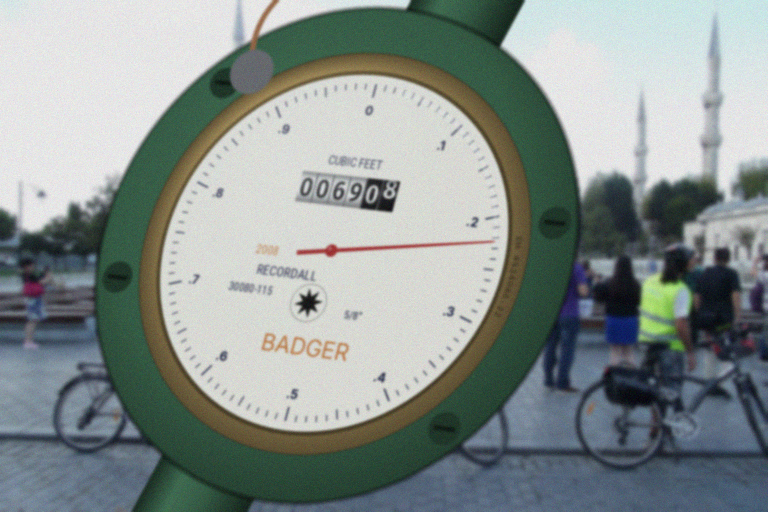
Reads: 6908.22 ft³
